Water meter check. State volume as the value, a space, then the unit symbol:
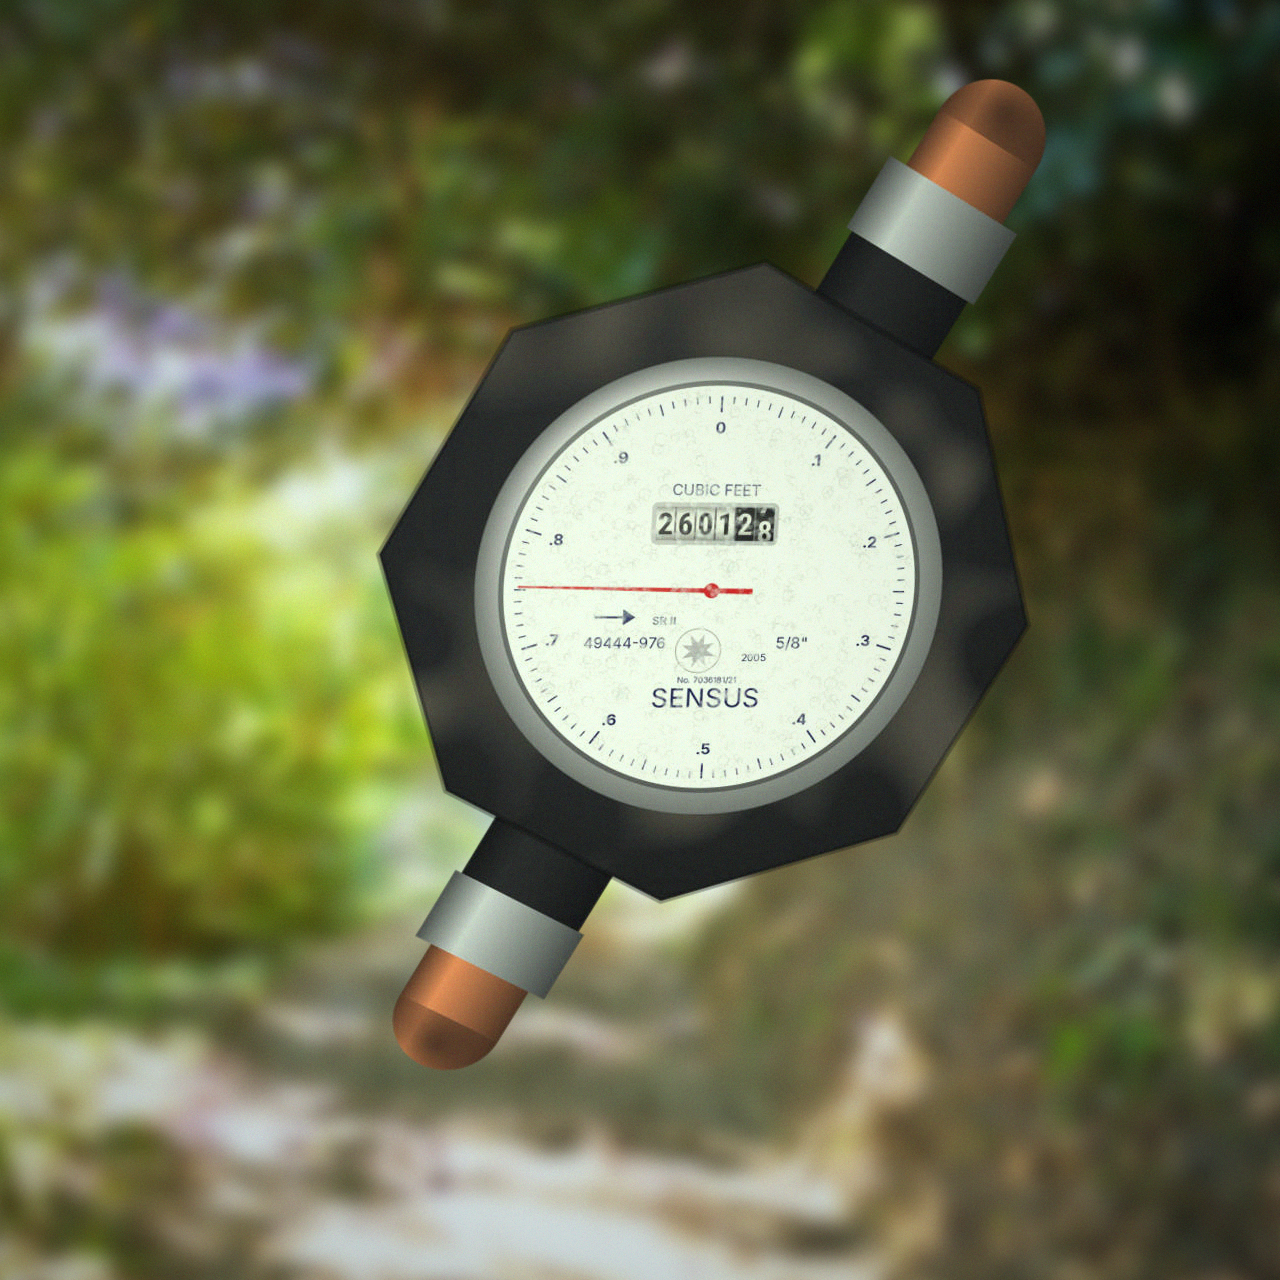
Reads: 260127.75 ft³
